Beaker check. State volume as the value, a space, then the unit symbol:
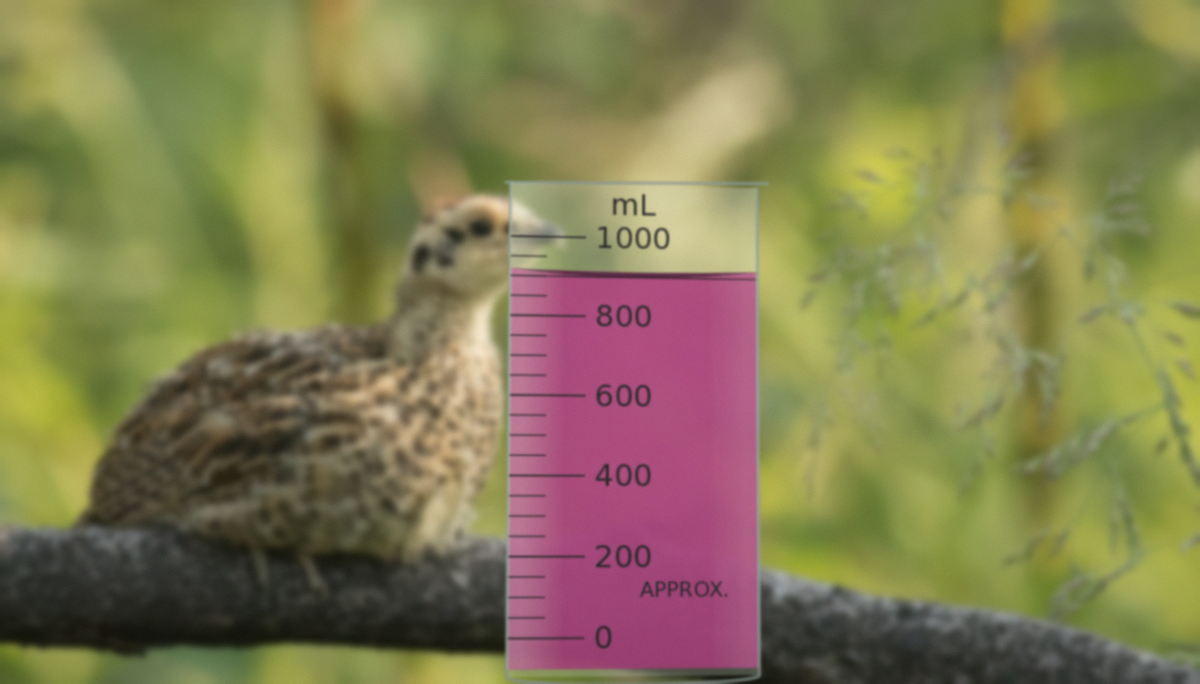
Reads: 900 mL
